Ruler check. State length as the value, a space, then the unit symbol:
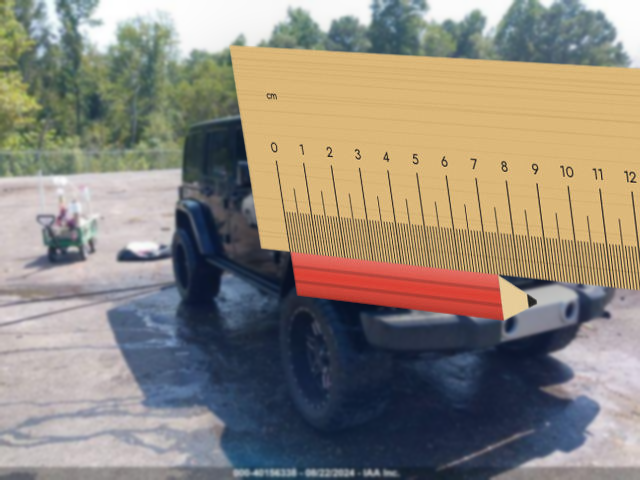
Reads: 8.5 cm
